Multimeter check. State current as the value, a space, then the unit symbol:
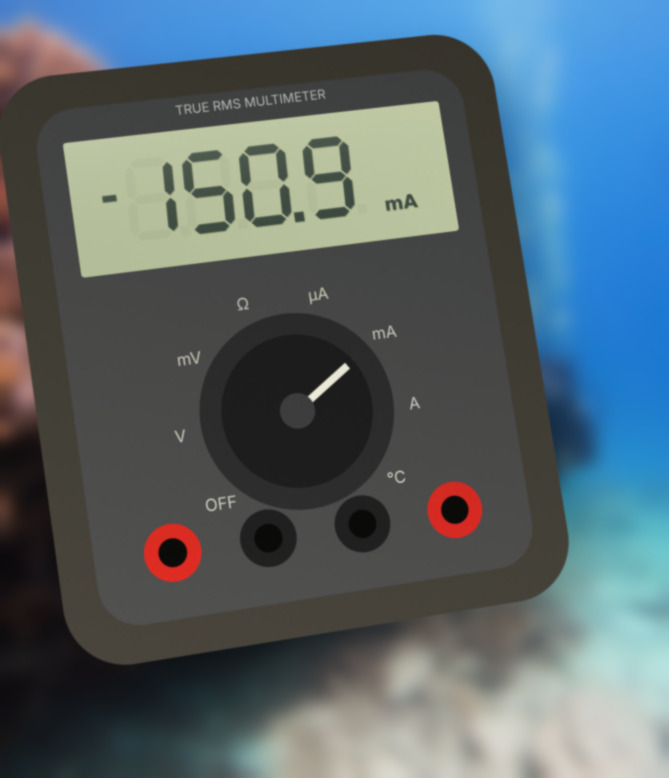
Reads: -150.9 mA
